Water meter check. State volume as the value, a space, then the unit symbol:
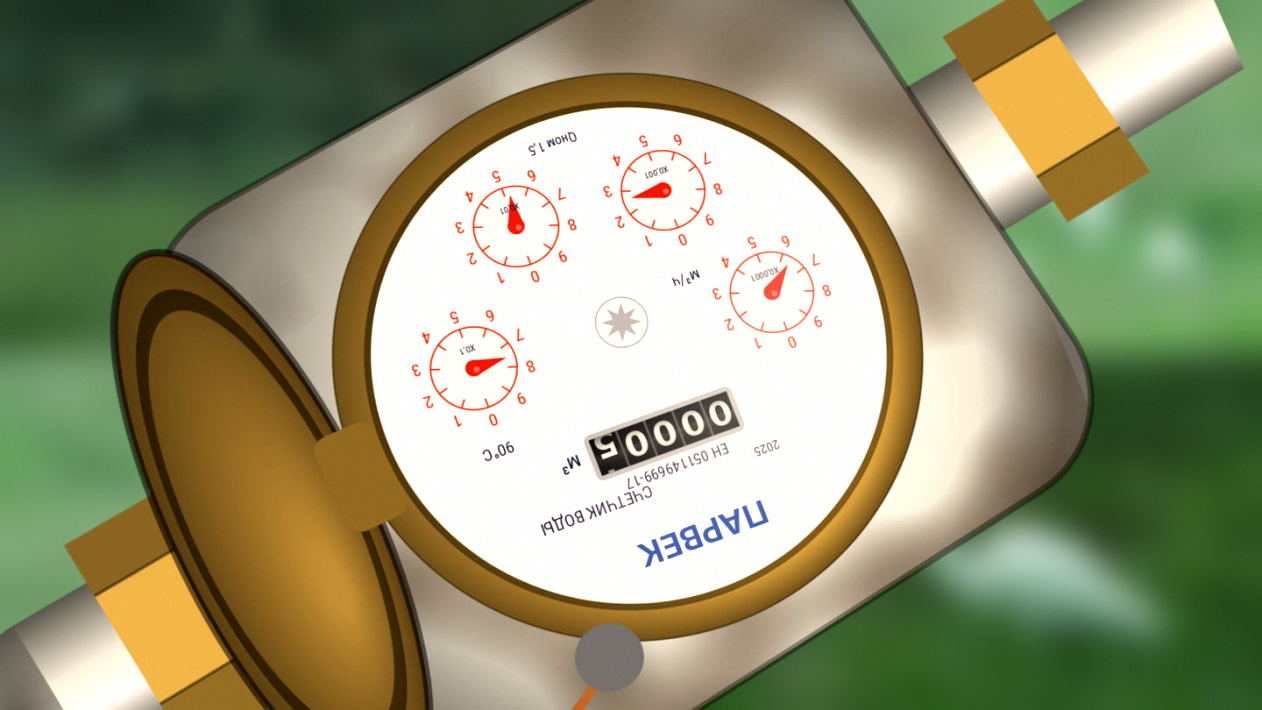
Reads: 4.7526 m³
